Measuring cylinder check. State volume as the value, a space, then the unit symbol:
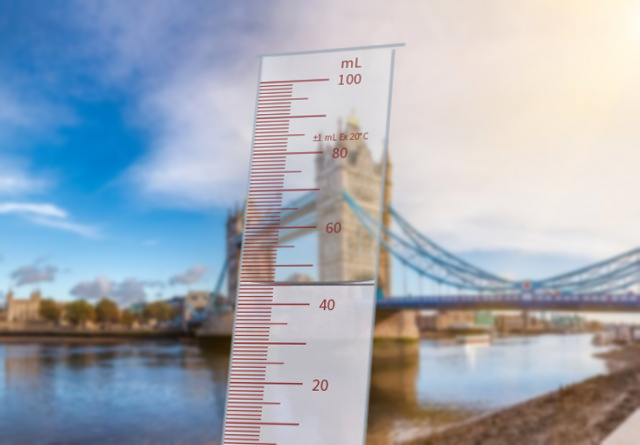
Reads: 45 mL
